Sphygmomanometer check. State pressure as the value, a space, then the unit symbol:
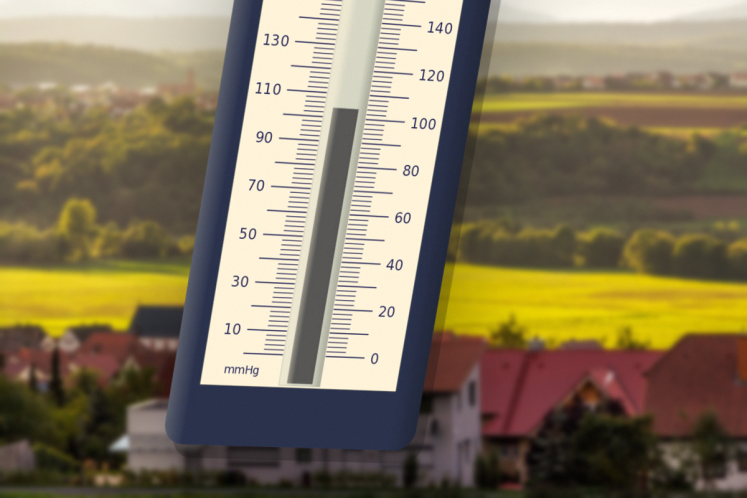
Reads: 104 mmHg
